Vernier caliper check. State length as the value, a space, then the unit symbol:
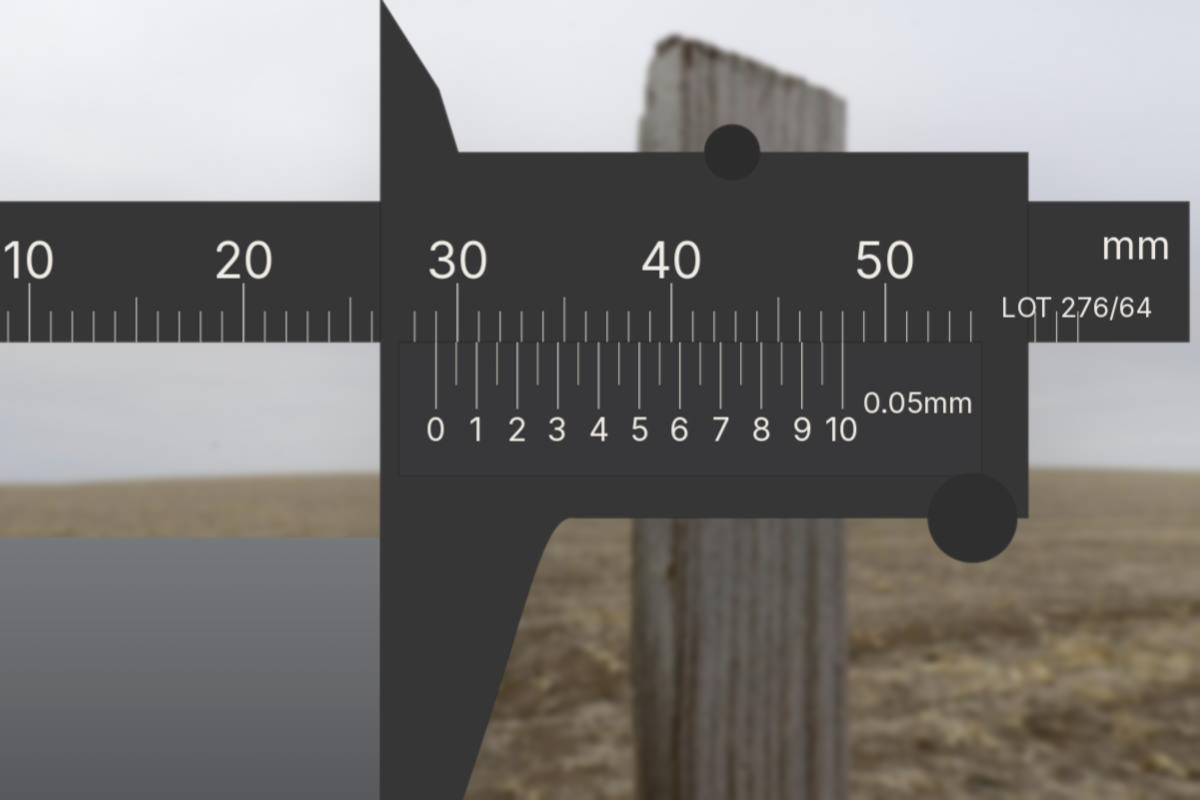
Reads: 29.0 mm
